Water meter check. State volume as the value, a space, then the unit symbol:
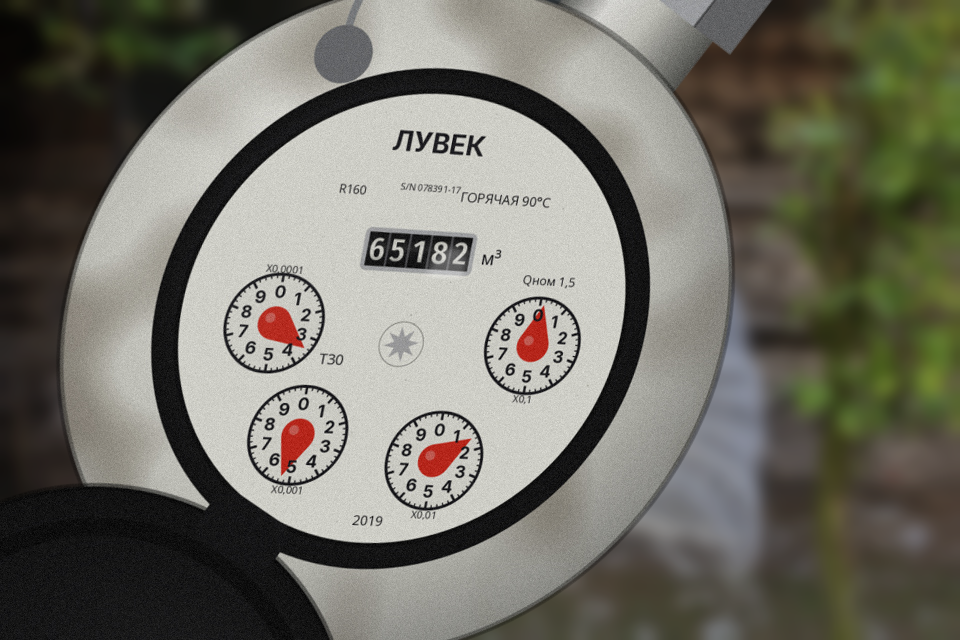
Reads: 65182.0153 m³
